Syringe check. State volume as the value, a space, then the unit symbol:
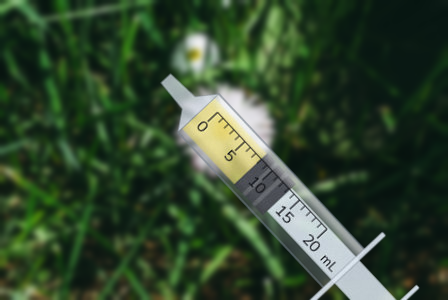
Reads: 8 mL
